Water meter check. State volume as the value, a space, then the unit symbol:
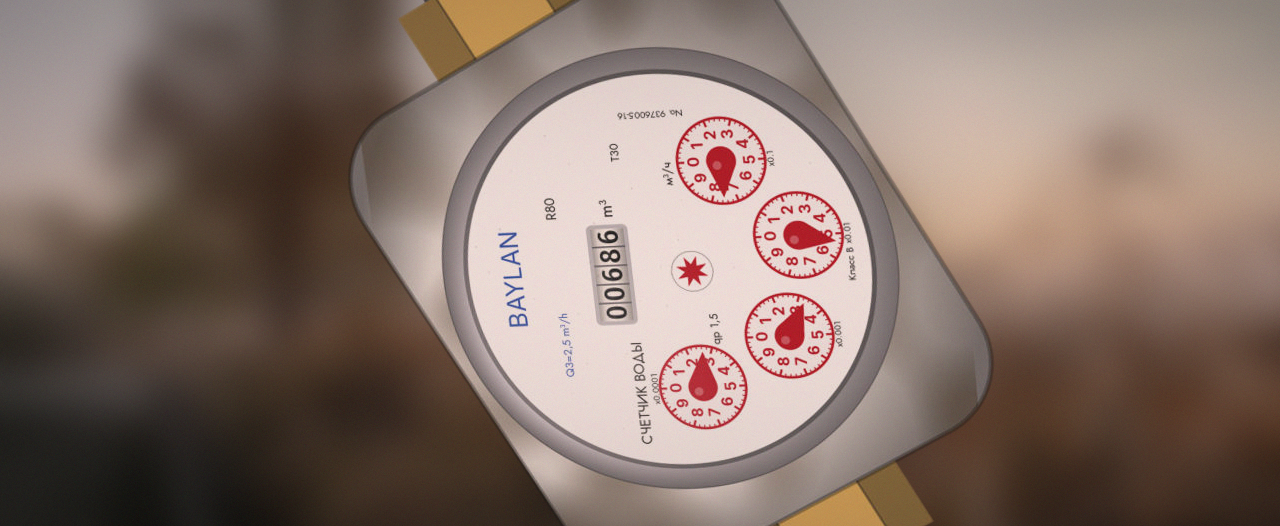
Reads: 686.7532 m³
